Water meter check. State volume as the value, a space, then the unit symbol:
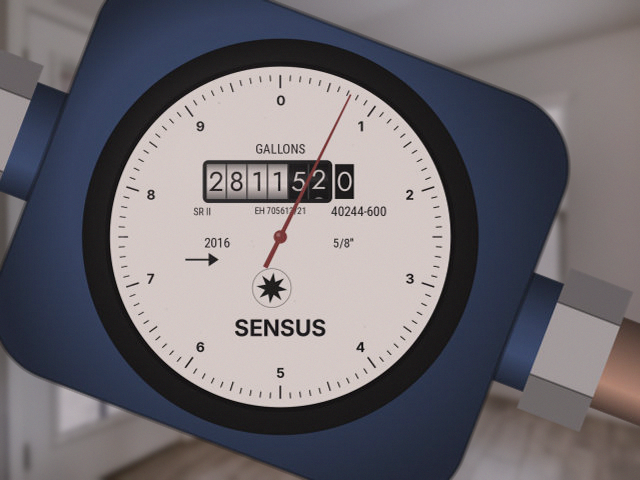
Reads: 2811520.7 gal
